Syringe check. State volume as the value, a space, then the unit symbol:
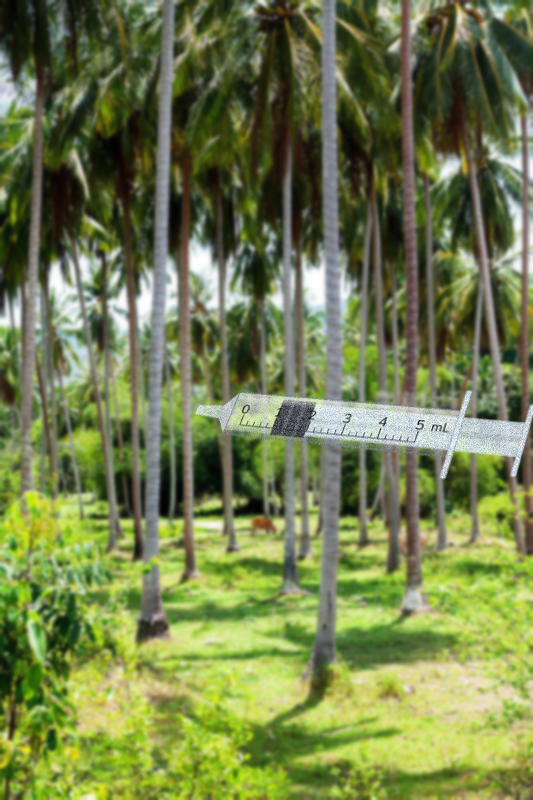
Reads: 1 mL
